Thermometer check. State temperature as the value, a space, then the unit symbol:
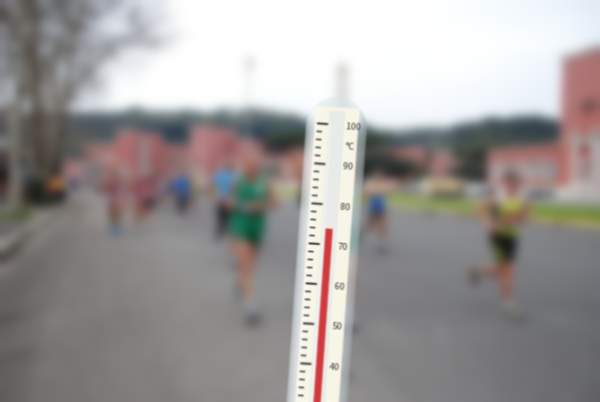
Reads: 74 °C
